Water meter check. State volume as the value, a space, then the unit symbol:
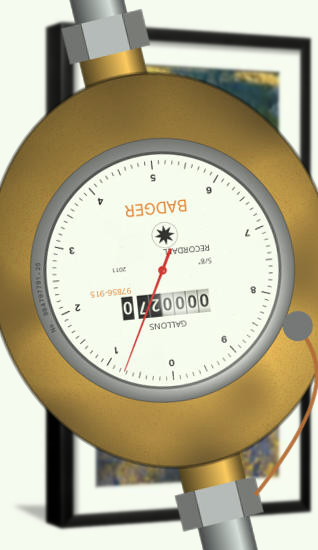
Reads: 270.7 gal
